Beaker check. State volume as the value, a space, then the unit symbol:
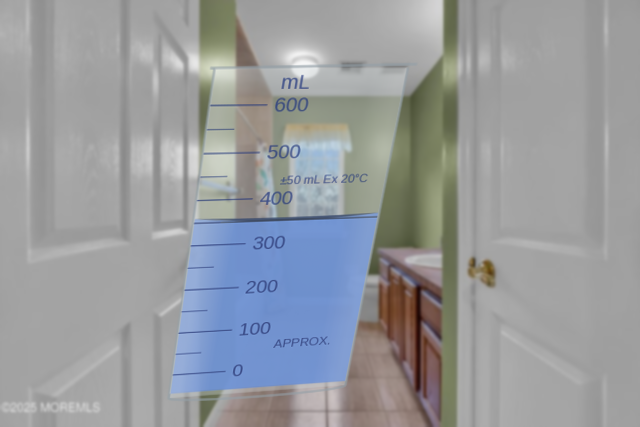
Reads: 350 mL
